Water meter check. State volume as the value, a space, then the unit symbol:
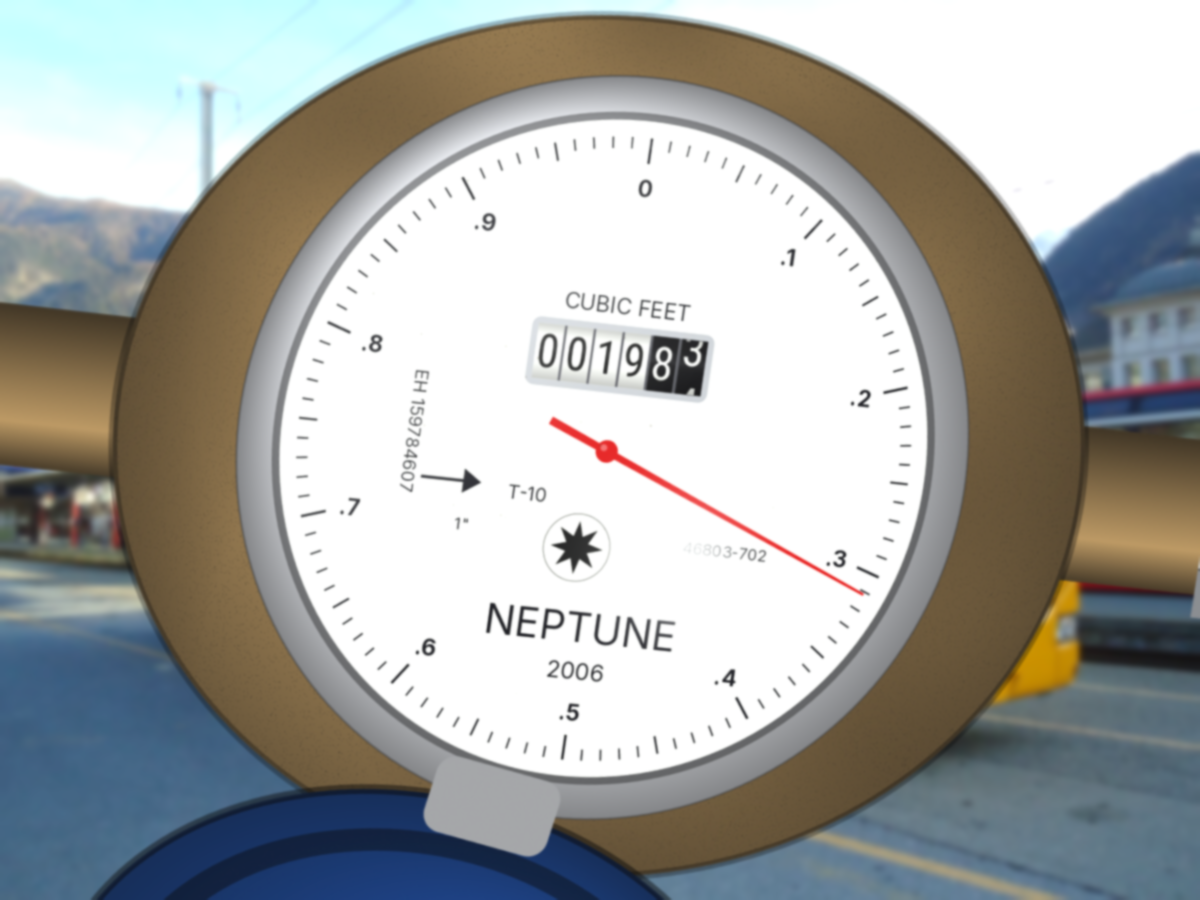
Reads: 1983.31 ft³
